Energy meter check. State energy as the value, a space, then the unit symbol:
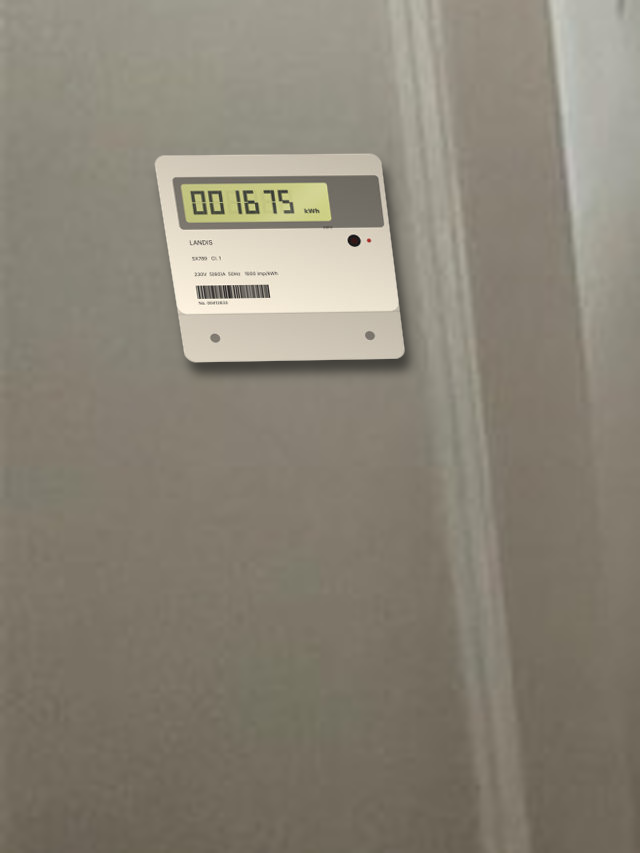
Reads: 1675 kWh
